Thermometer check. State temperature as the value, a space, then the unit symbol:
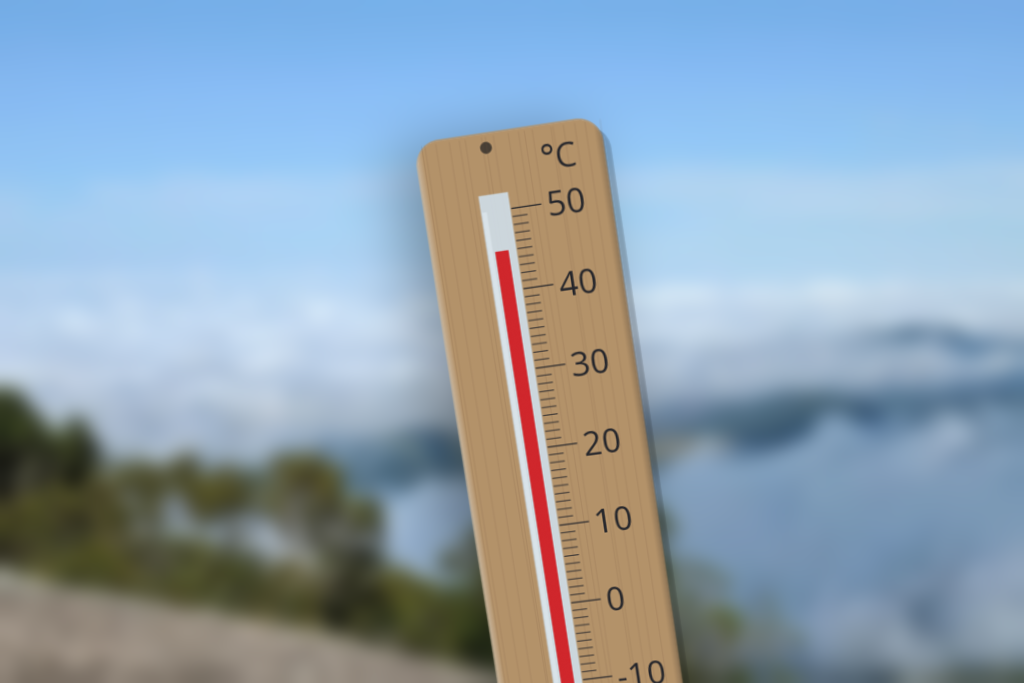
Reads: 45 °C
